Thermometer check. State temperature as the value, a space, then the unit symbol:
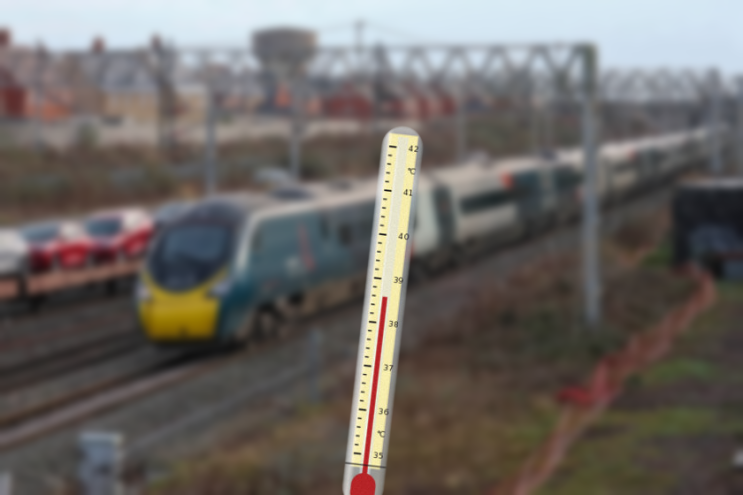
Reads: 38.6 °C
